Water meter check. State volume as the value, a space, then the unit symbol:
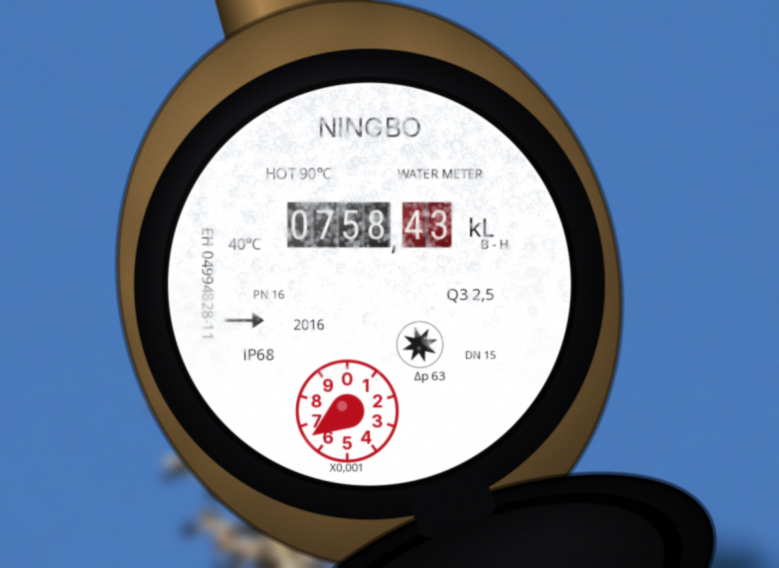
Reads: 758.436 kL
